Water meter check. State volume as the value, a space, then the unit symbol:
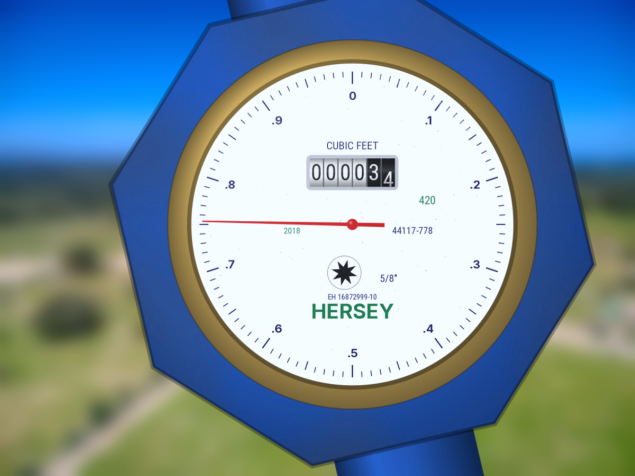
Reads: 33.75 ft³
